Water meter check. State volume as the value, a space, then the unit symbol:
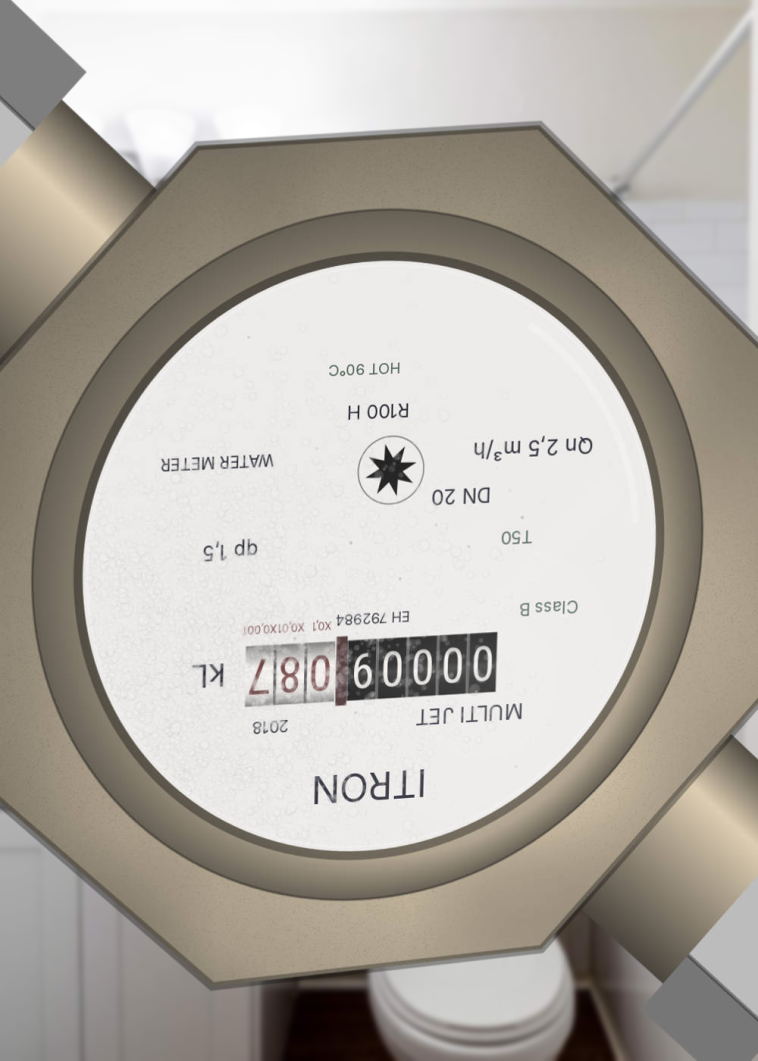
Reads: 9.087 kL
